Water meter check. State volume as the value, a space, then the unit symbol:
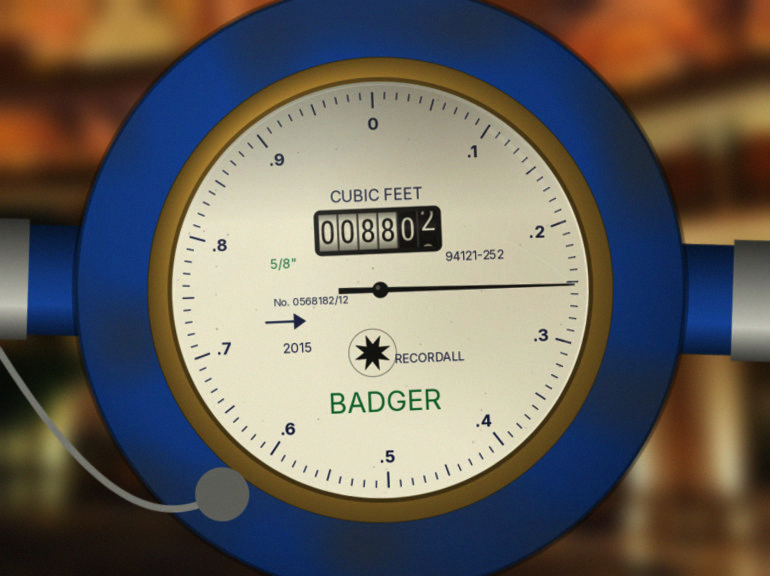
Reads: 8802.25 ft³
